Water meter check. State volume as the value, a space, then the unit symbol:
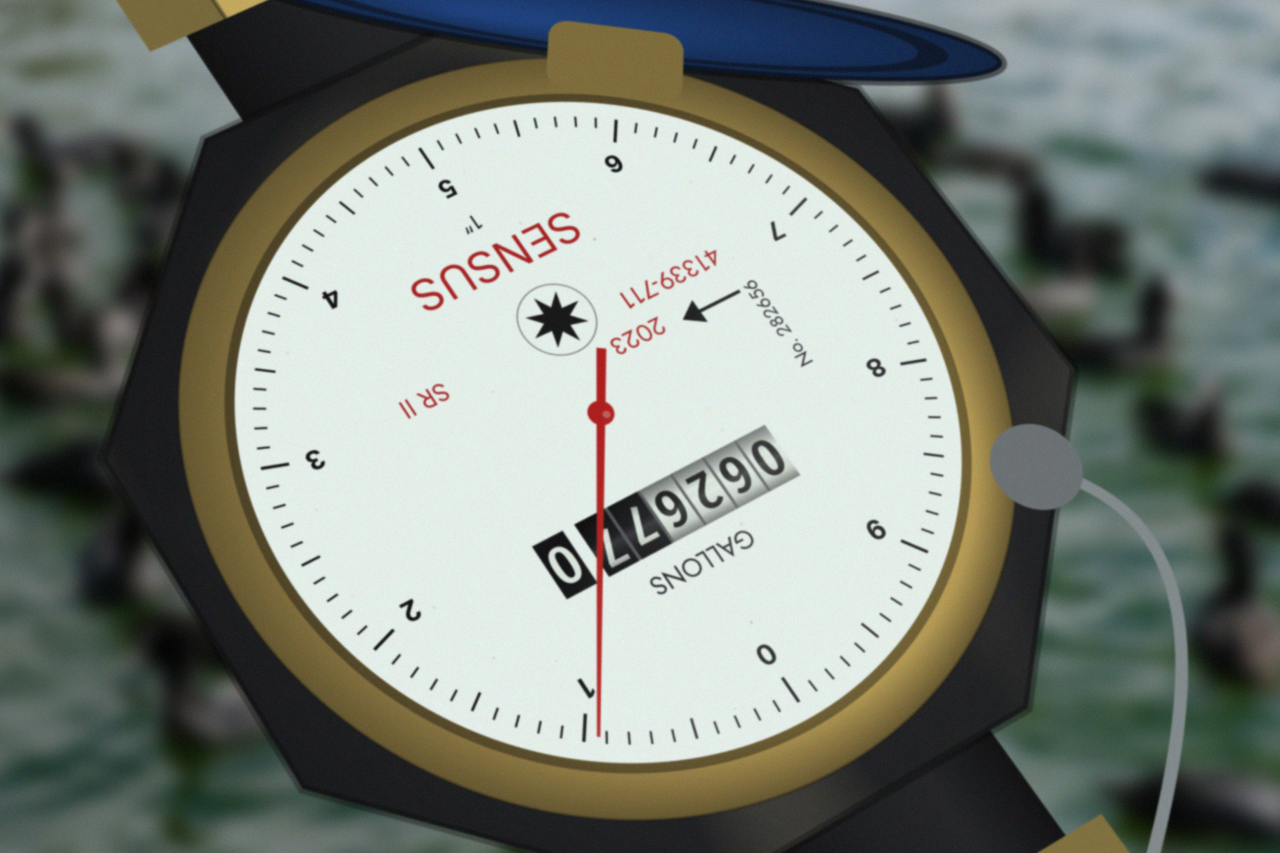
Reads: 626770.9 gal
